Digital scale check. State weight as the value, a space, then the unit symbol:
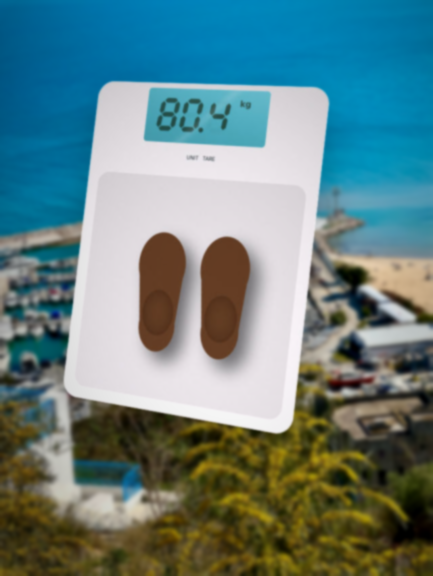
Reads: 80.4 kg
